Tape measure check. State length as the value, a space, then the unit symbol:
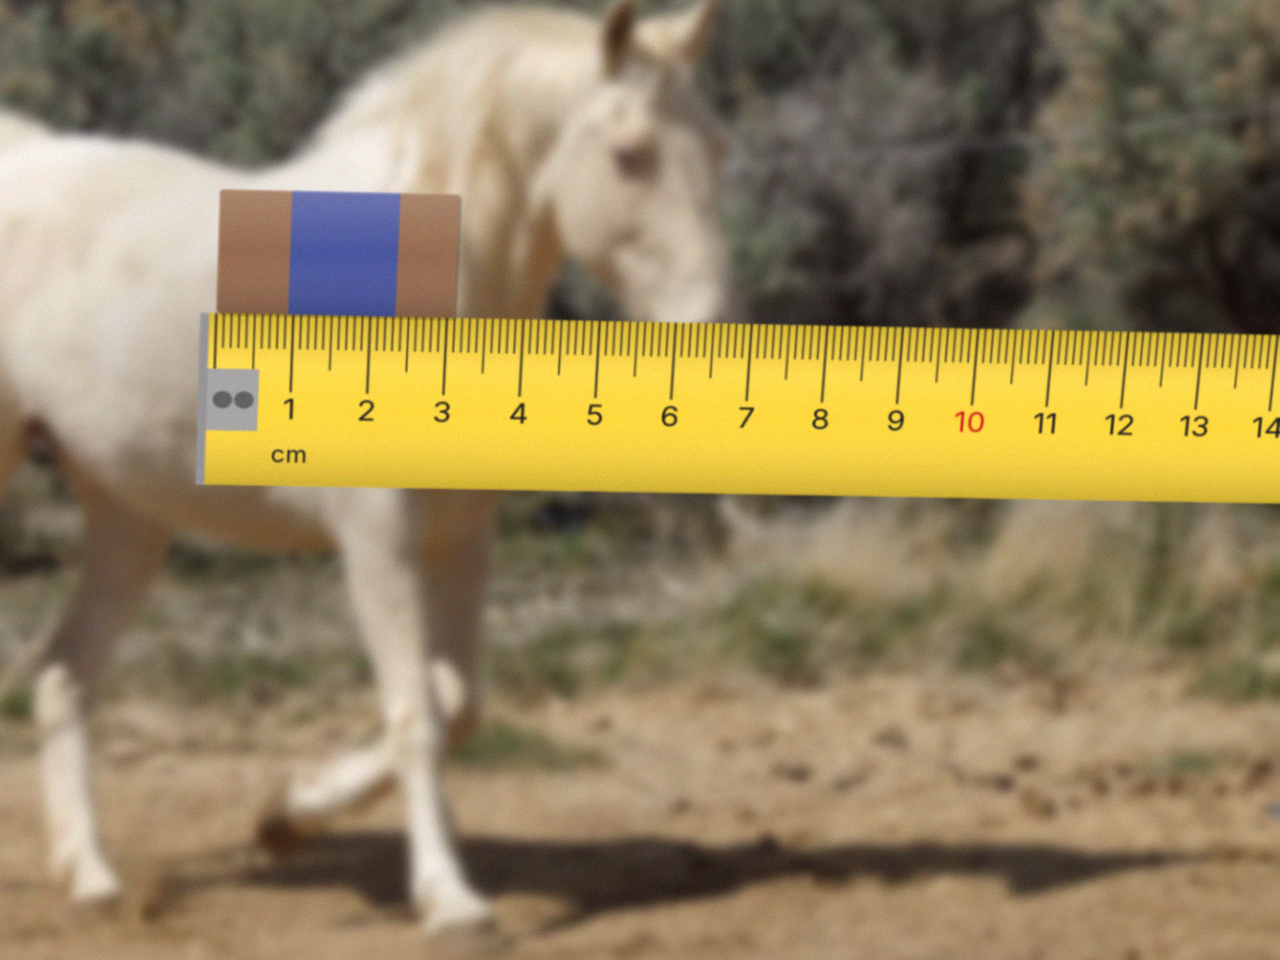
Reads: 3.1 cm
